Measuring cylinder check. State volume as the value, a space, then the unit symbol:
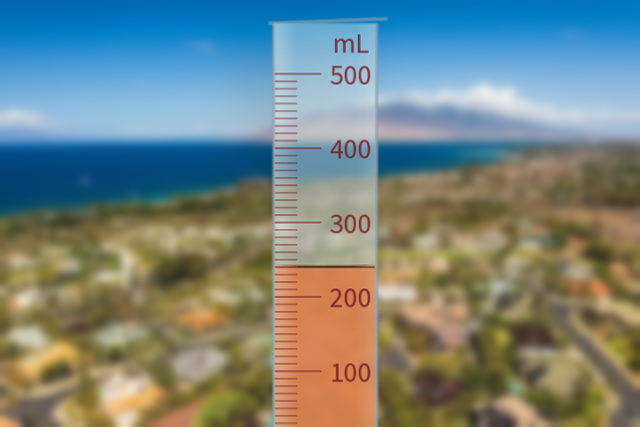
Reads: 240 mL
